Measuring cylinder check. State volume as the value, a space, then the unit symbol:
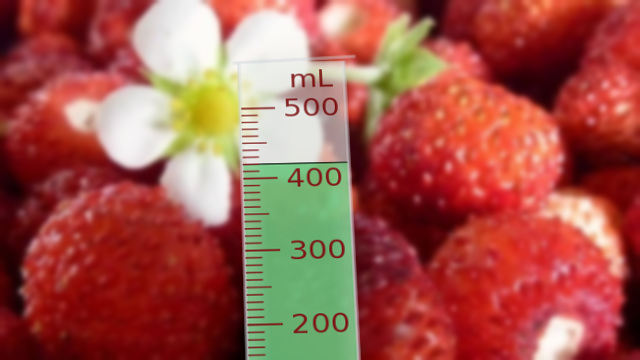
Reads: 420 mL
